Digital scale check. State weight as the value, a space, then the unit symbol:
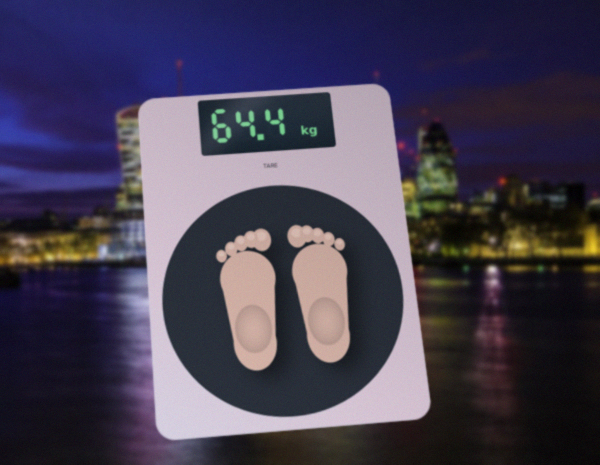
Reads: 64.4 kg
